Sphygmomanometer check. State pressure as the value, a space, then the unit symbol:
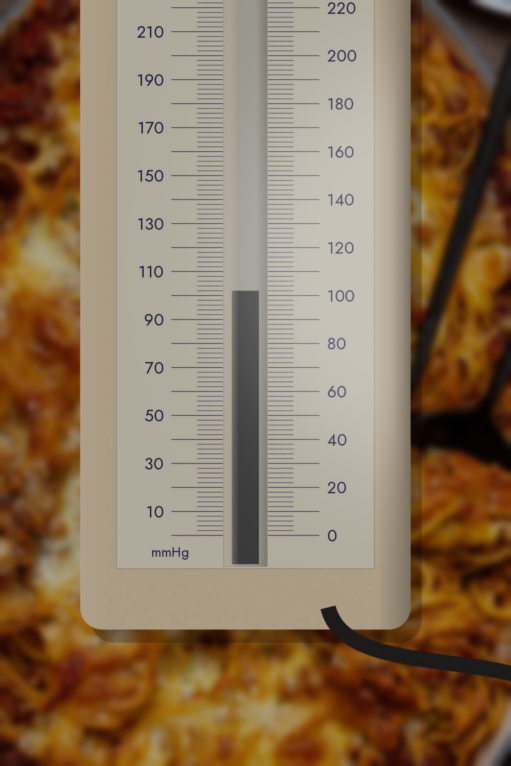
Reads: 102 mmHg
